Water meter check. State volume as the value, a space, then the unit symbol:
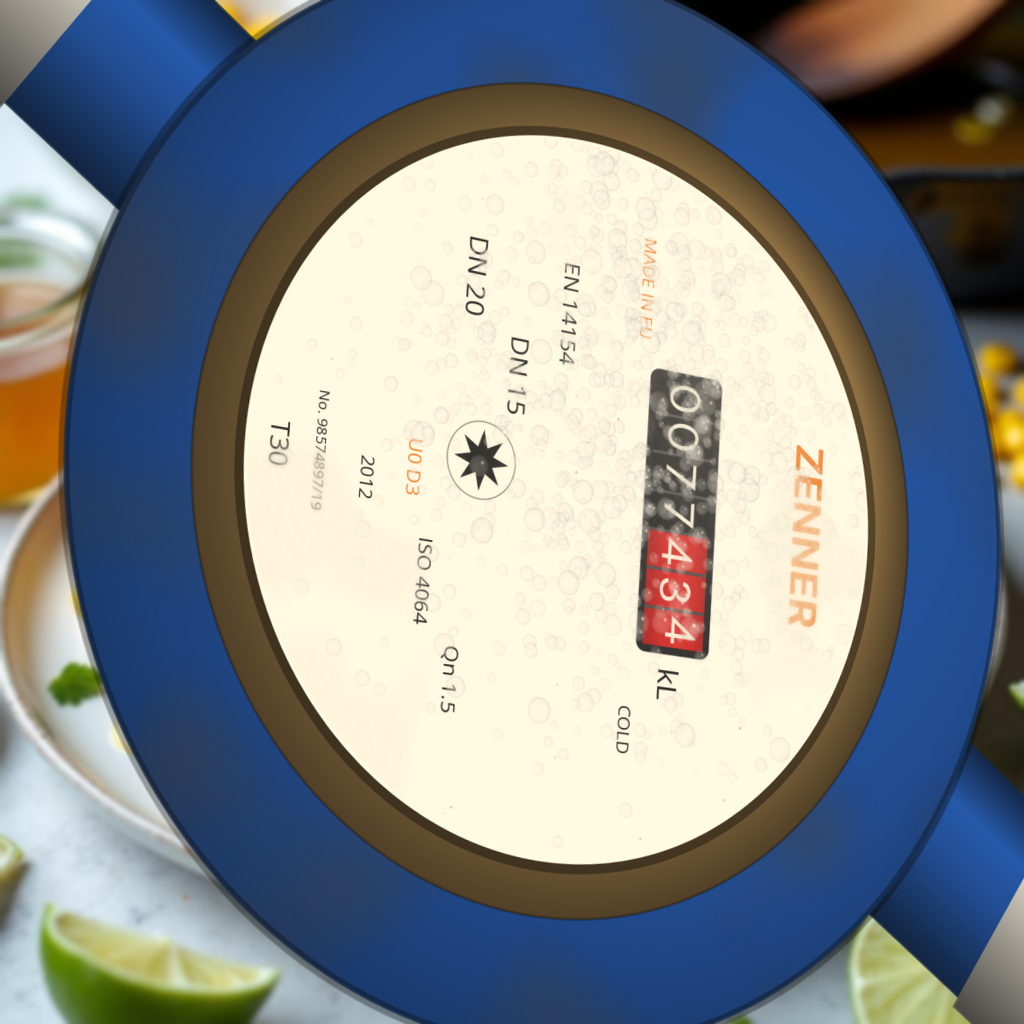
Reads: 77.434 kL
